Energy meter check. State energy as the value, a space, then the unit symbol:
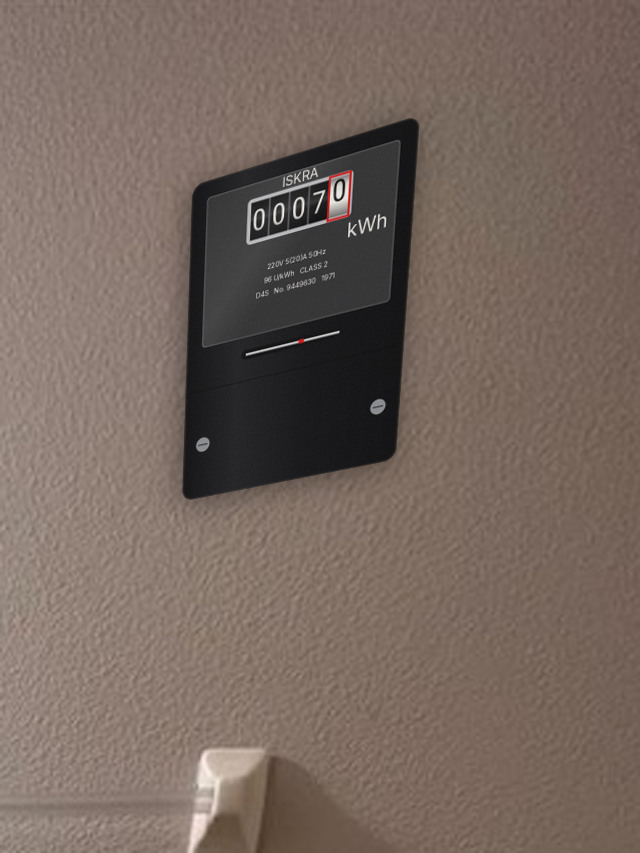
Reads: 7.0 kWh
